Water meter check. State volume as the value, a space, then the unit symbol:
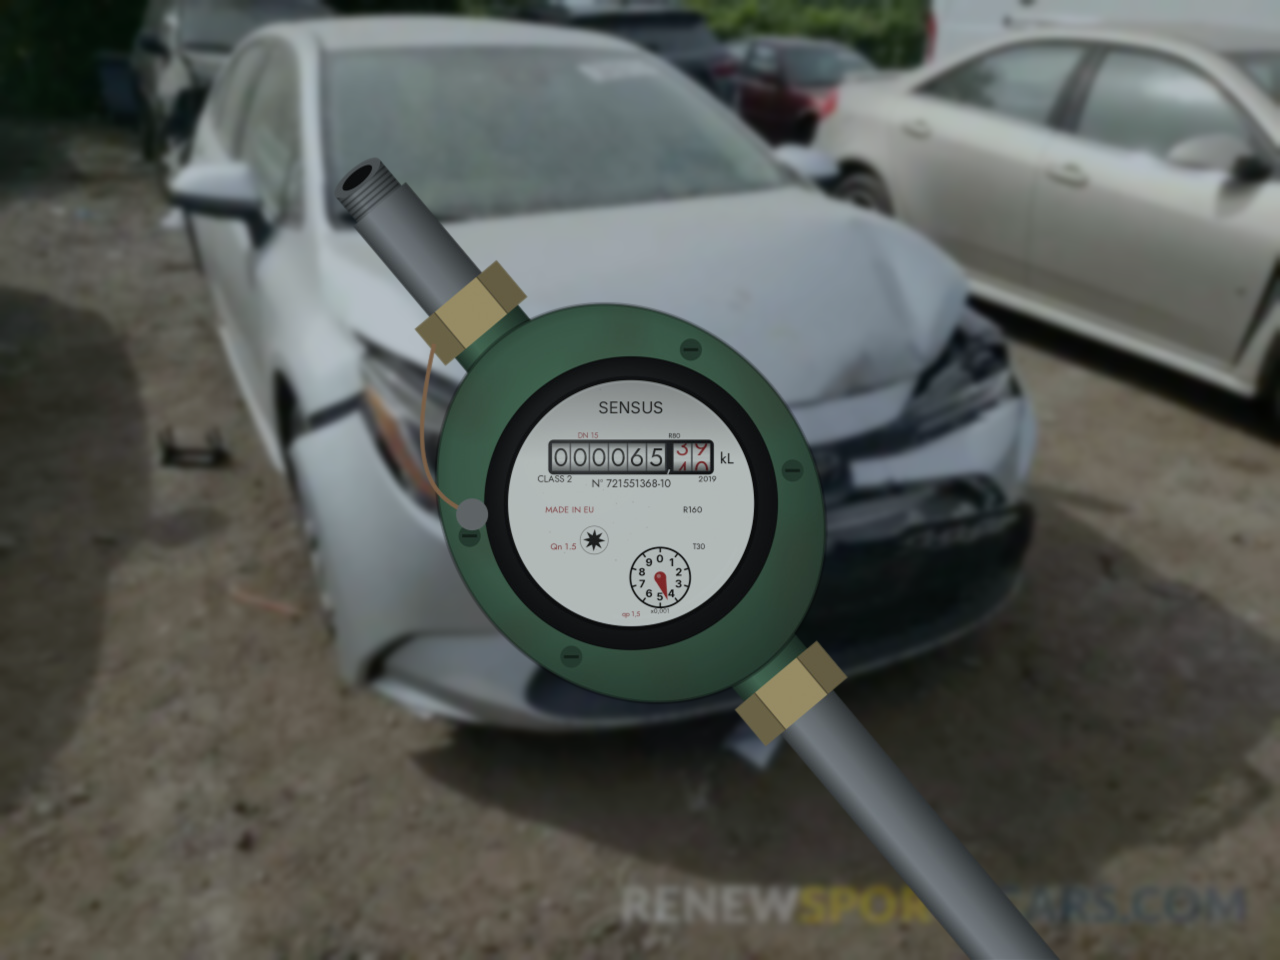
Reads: 65.394 kL
